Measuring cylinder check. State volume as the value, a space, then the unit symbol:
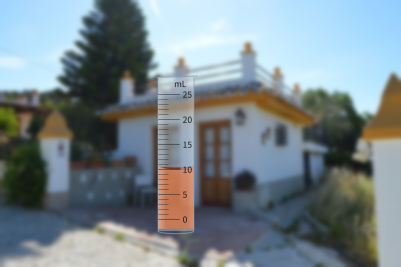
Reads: 10 mL
